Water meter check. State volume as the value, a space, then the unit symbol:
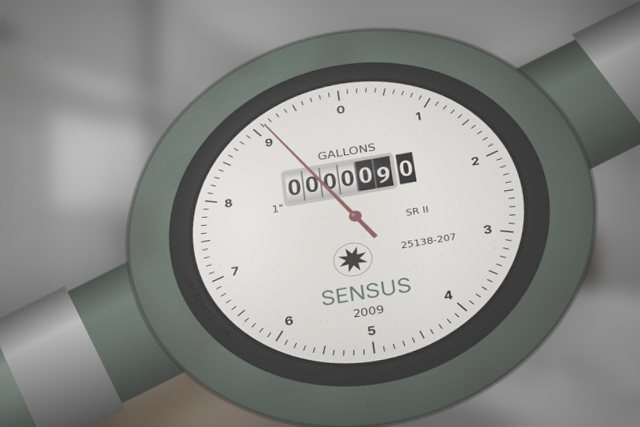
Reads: 89.1 gal
